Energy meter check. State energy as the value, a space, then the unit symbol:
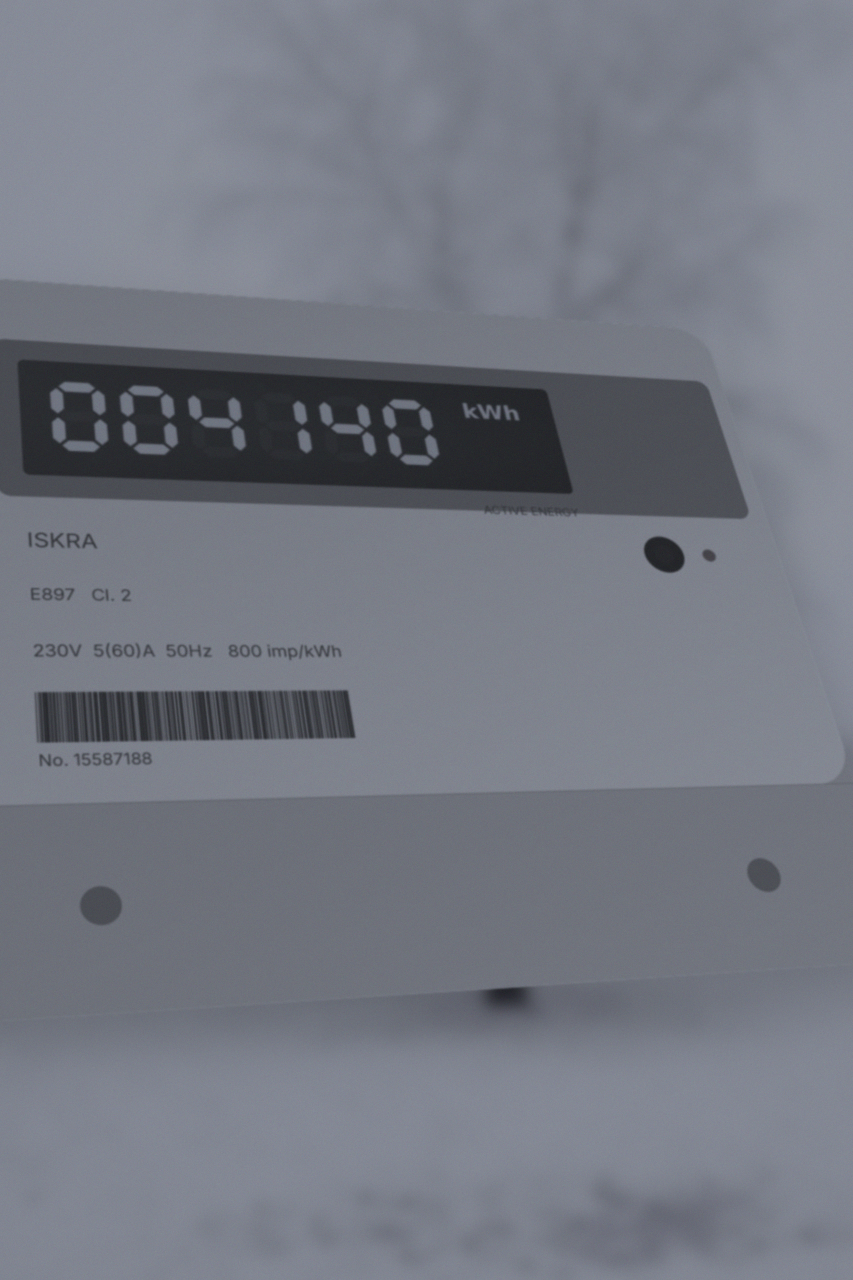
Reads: 4140 kWh
